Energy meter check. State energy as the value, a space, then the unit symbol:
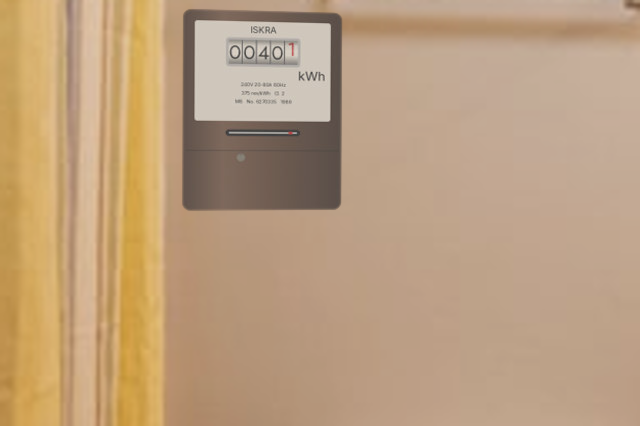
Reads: 40.1 kWh
